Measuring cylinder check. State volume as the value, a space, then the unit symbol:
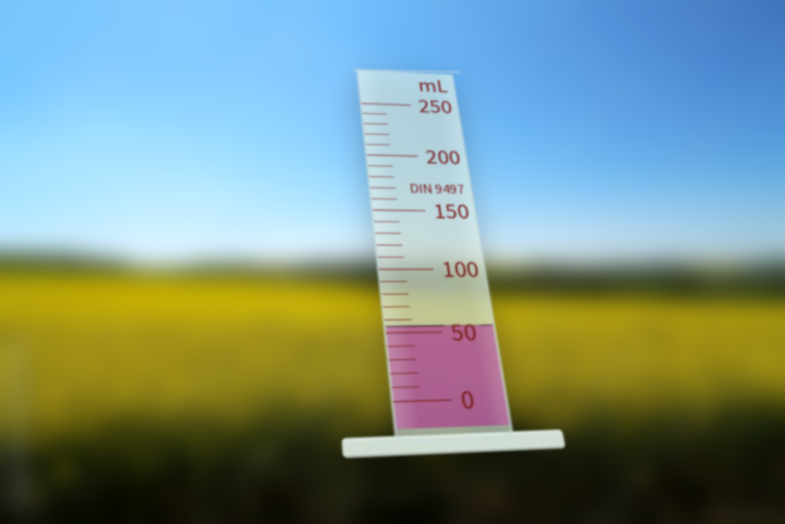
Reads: 55 mL
